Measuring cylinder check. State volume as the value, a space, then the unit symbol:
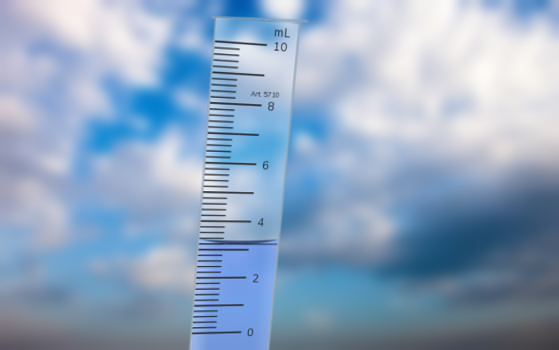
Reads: 3.2 mL
